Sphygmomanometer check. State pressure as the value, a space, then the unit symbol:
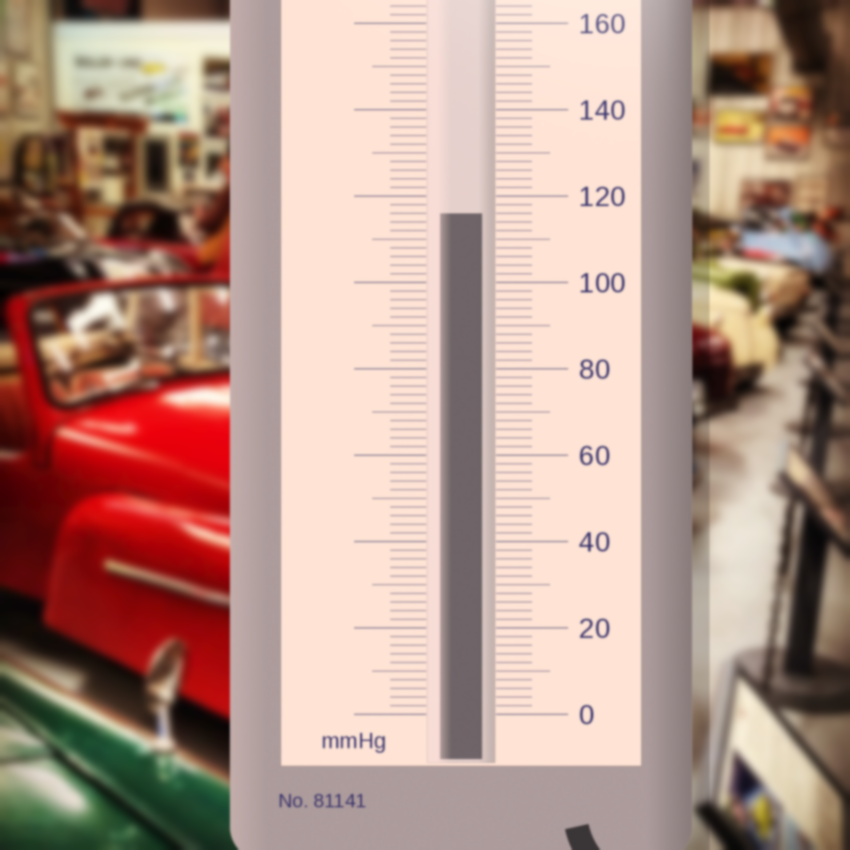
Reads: 116 mmHg
